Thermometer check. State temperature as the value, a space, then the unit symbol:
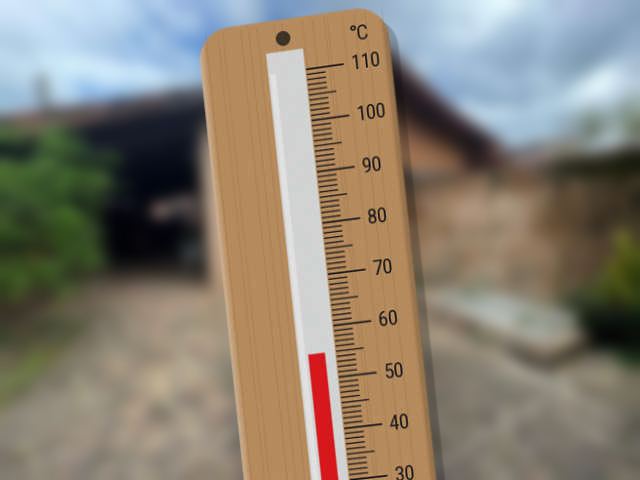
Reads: 55 °C
